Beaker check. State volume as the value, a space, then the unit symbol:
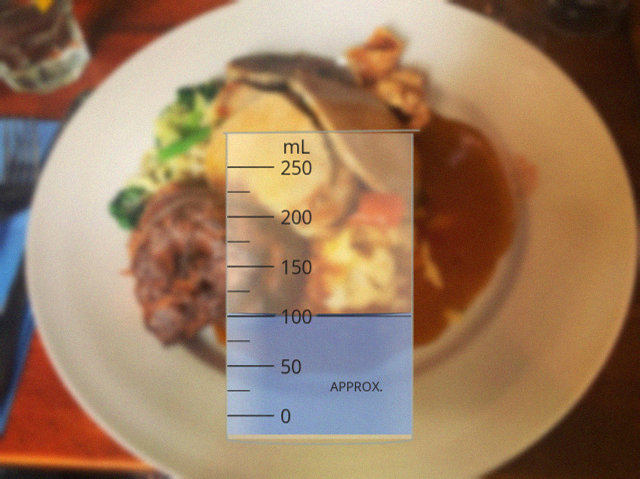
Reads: 100 mL
